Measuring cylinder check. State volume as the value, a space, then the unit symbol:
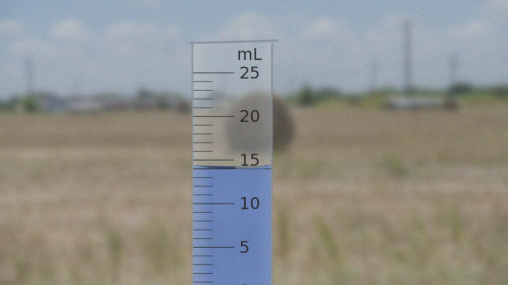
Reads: 14 mL
